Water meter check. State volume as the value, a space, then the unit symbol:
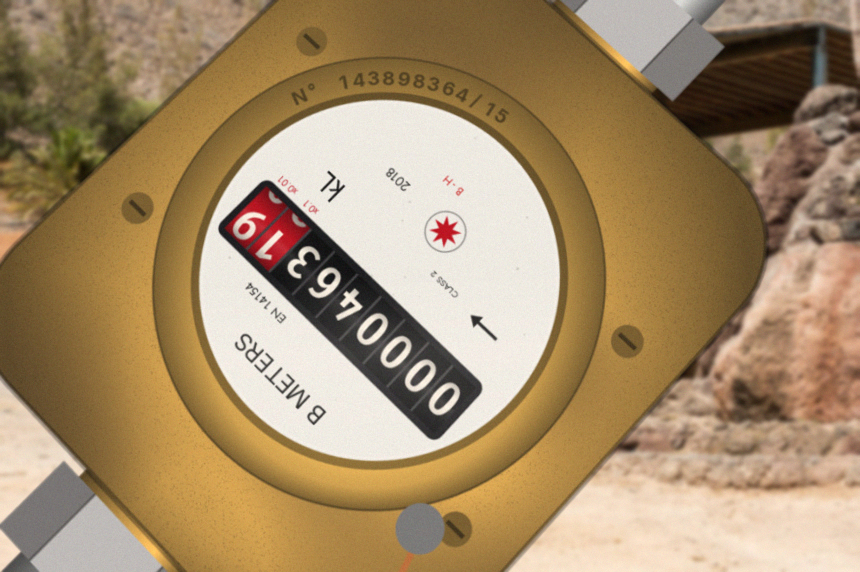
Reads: 463.19 kL
